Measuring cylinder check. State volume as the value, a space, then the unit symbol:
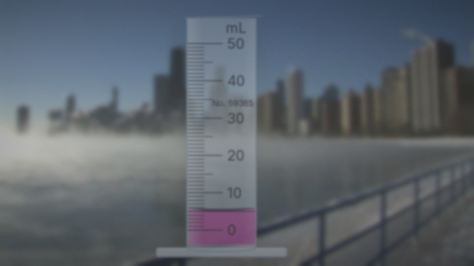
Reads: 5 mL
